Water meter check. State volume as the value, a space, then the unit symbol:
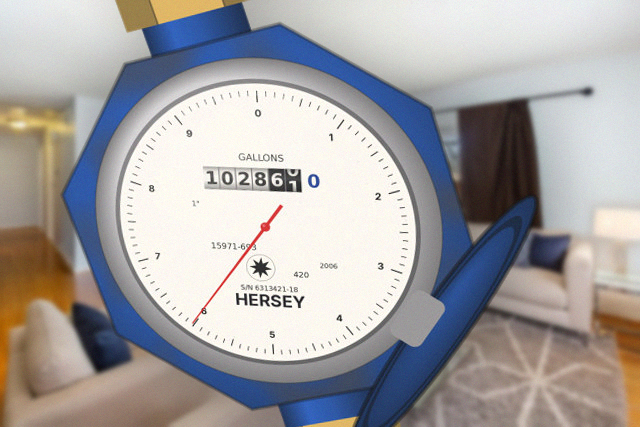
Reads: 1028606.0 gal
